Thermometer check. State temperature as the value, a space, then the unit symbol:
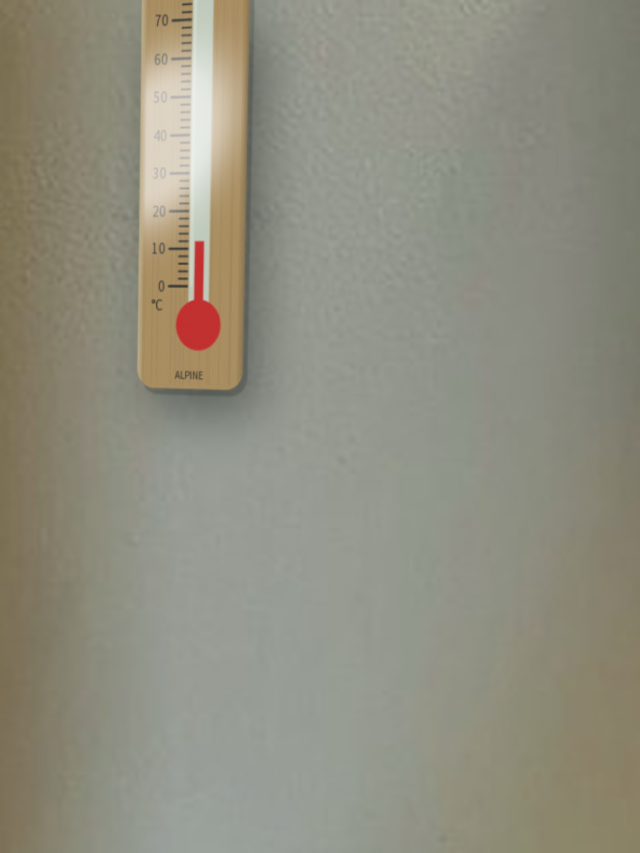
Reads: 12 °C
